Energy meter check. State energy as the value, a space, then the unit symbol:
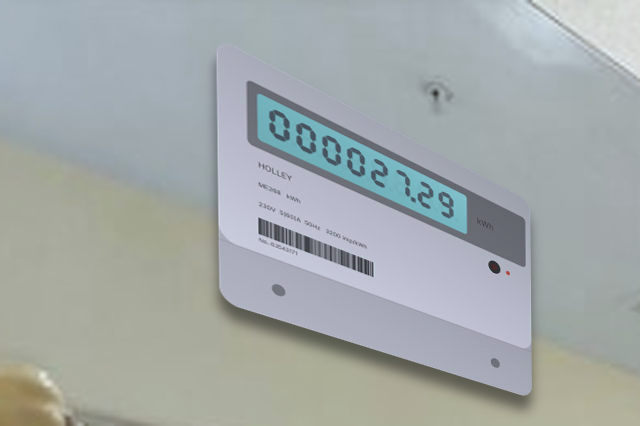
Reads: 27.29 kWh
